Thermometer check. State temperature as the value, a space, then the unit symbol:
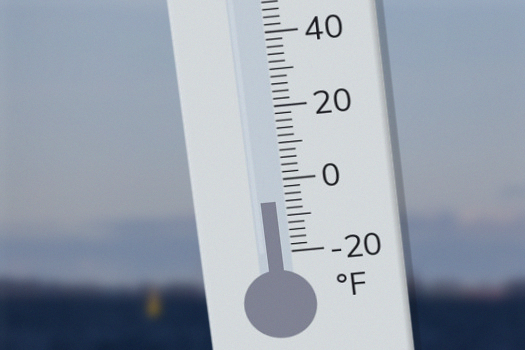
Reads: -6 °F
